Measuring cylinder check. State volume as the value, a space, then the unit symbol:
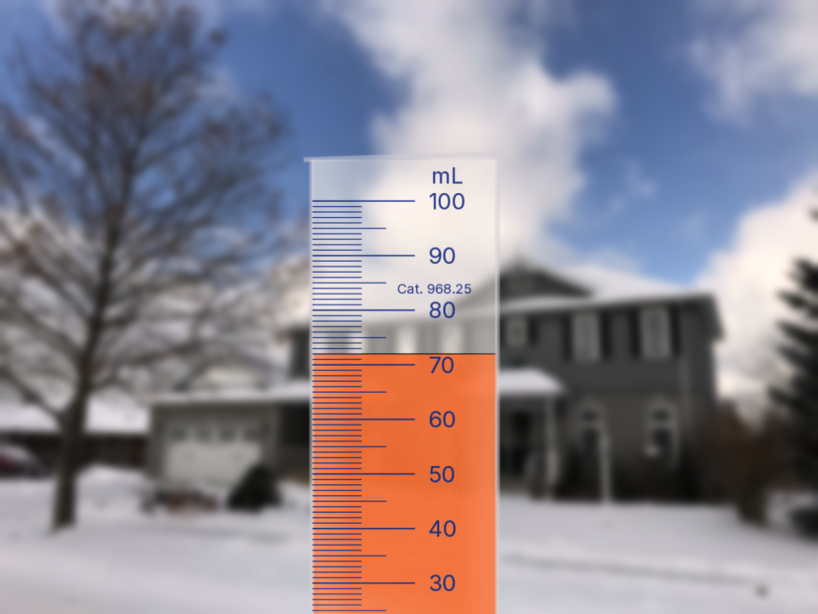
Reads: 72 mL
